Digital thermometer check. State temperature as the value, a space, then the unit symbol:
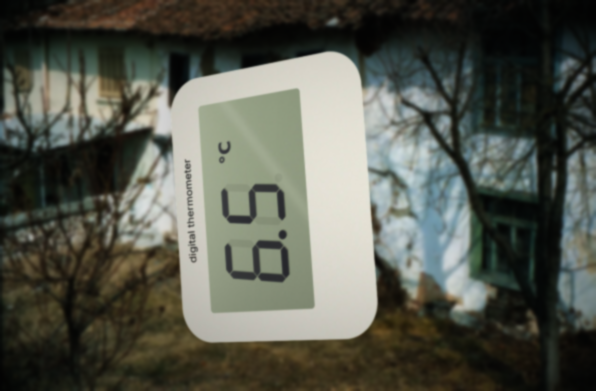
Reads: 6.5 °C
